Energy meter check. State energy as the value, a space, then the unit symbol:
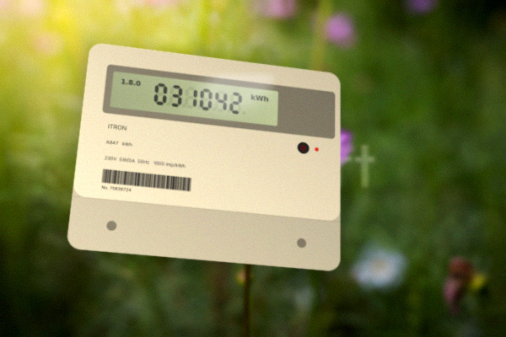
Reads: 31042 kWh
